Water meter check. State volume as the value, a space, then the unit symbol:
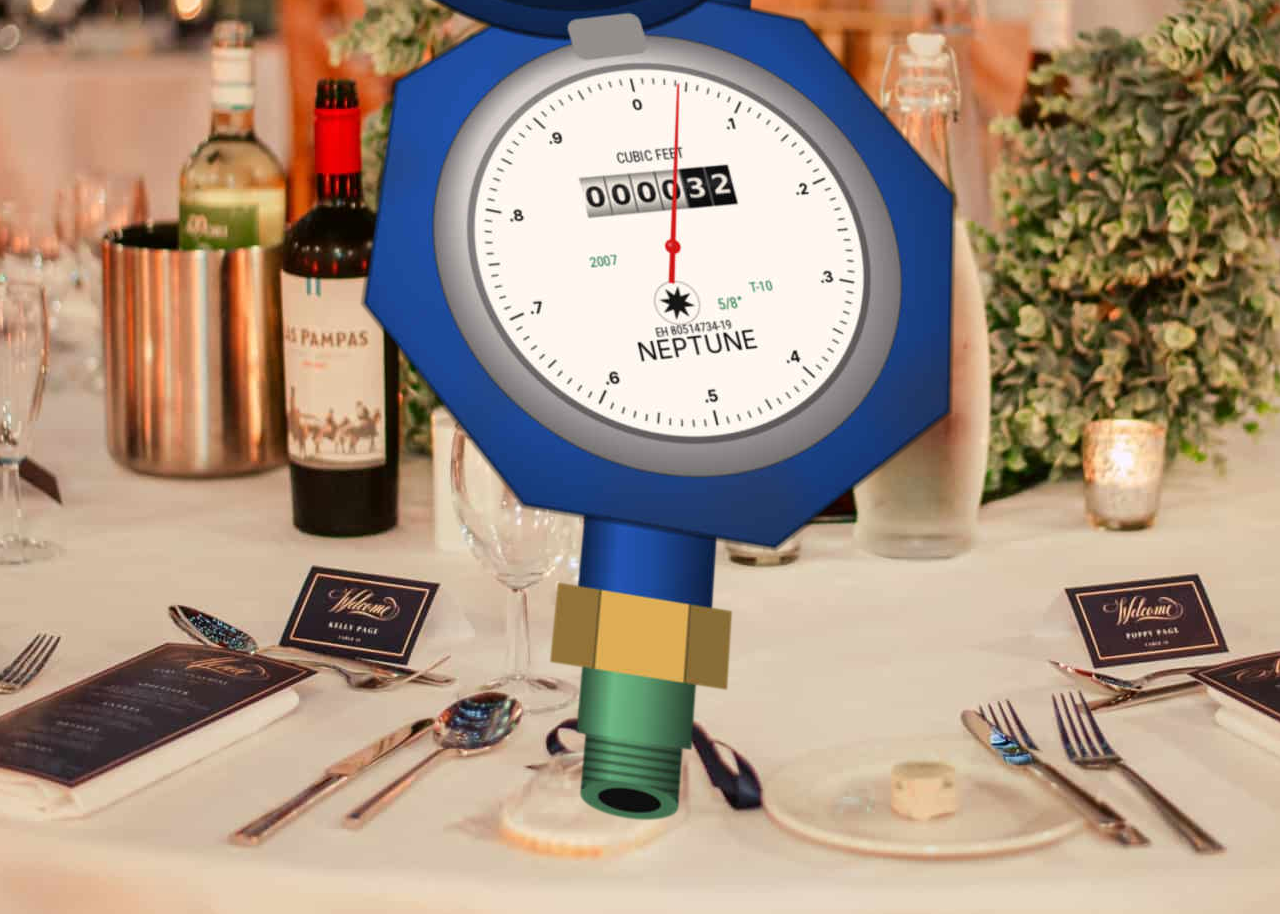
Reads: 32.04 ft³
